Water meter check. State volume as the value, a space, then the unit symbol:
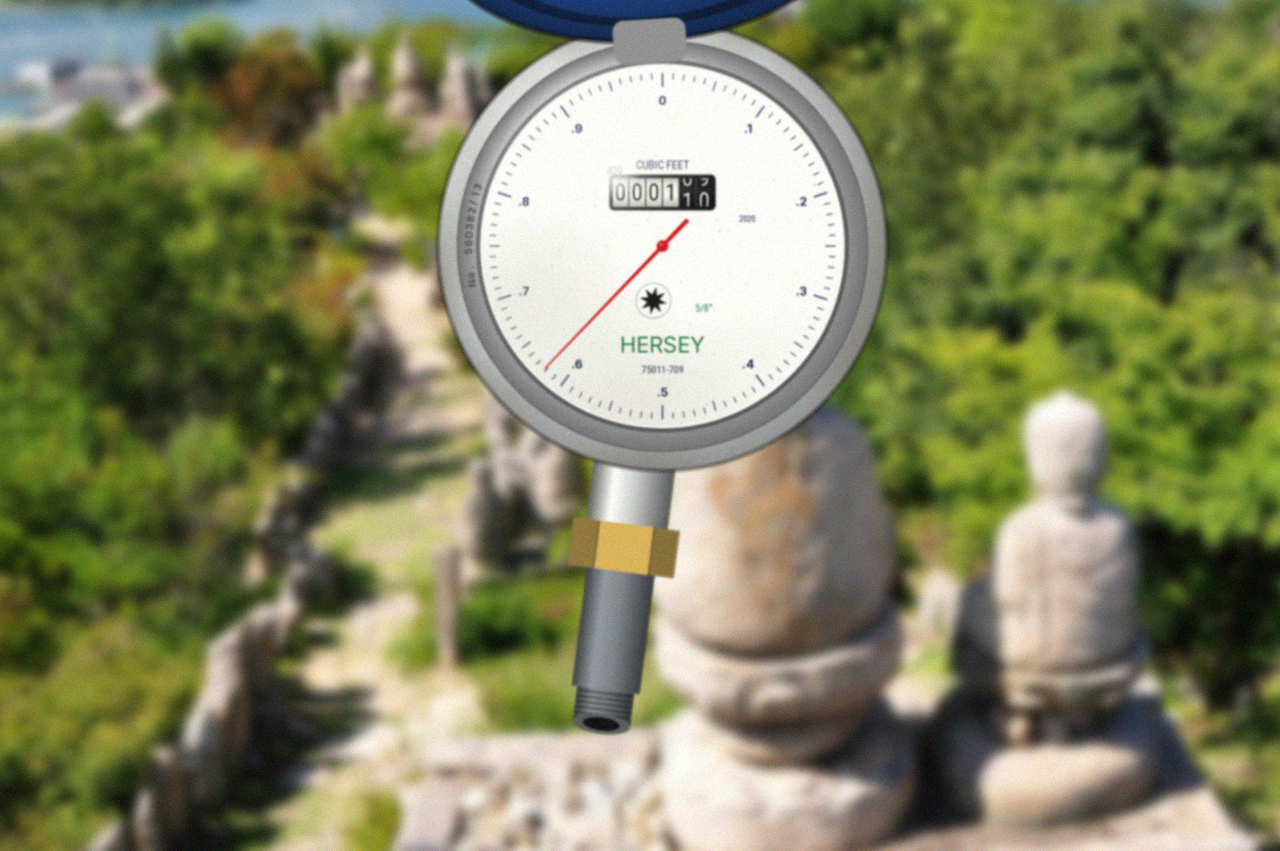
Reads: 109.62 ft³
